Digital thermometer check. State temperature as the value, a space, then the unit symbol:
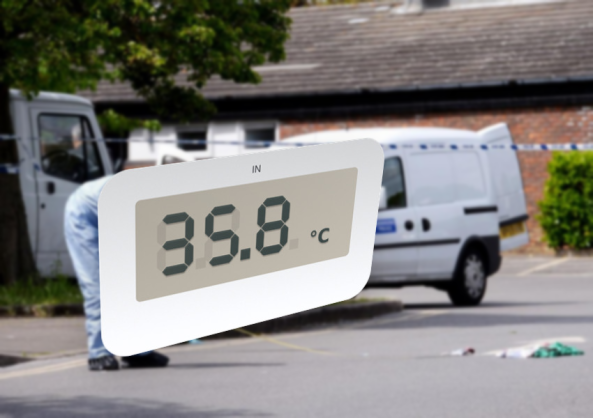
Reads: 35.8 °C
